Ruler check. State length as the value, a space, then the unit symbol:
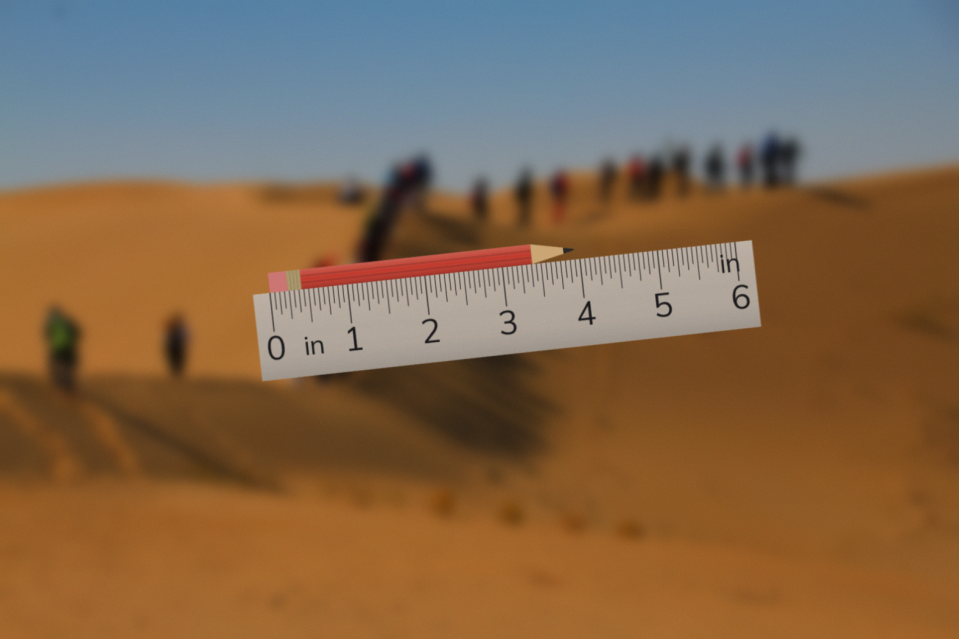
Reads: 3.9375 in
